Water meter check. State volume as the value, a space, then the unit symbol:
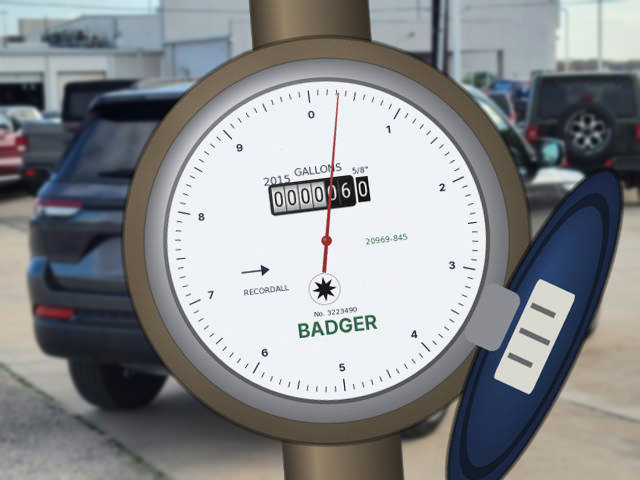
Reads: 60.3 gal
